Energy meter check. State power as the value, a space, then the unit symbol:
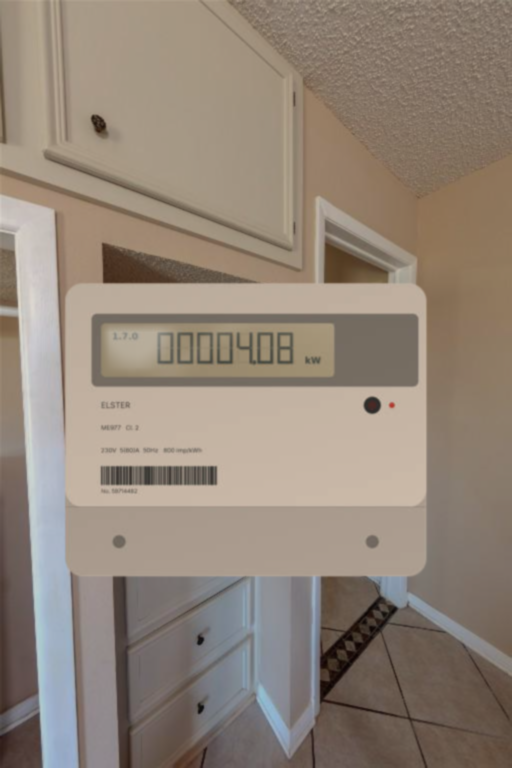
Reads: 4.08 kW
